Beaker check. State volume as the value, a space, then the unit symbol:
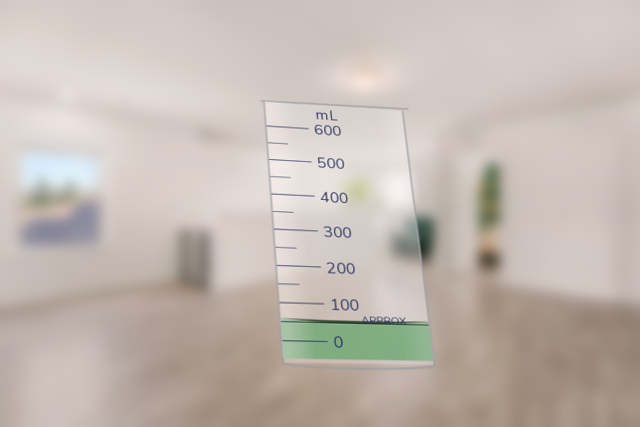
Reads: 50 mL
